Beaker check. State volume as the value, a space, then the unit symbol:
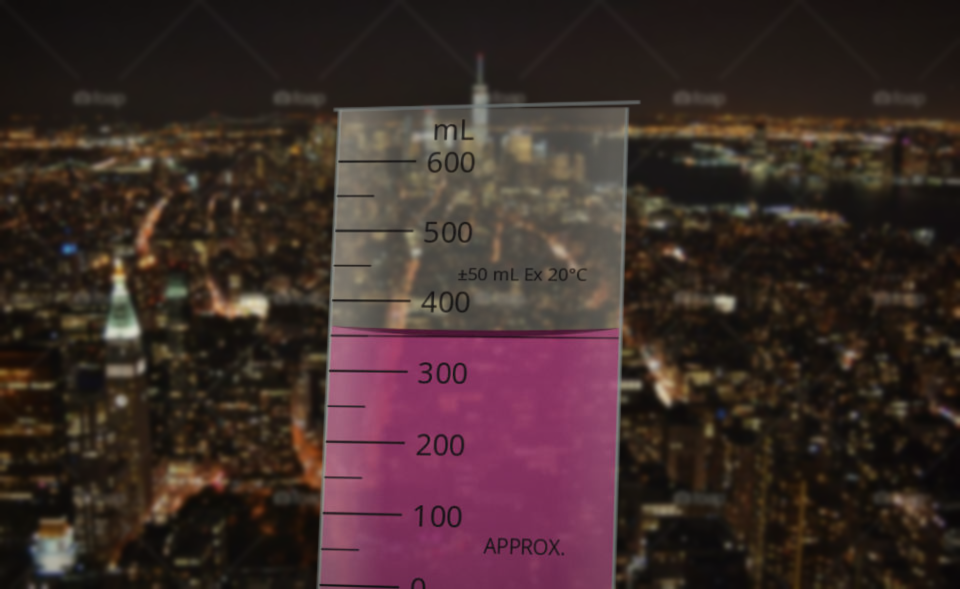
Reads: 350 mL
